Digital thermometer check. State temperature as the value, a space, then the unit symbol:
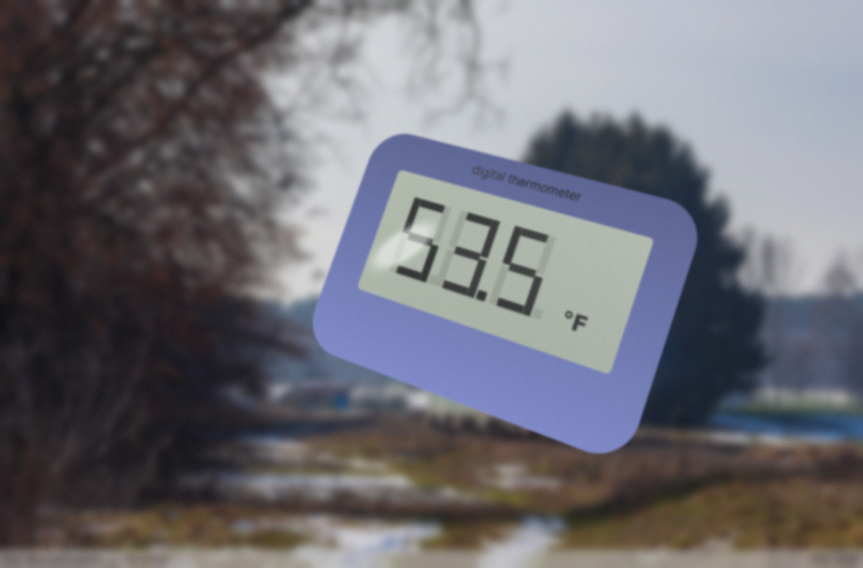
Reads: 53.5 °F
